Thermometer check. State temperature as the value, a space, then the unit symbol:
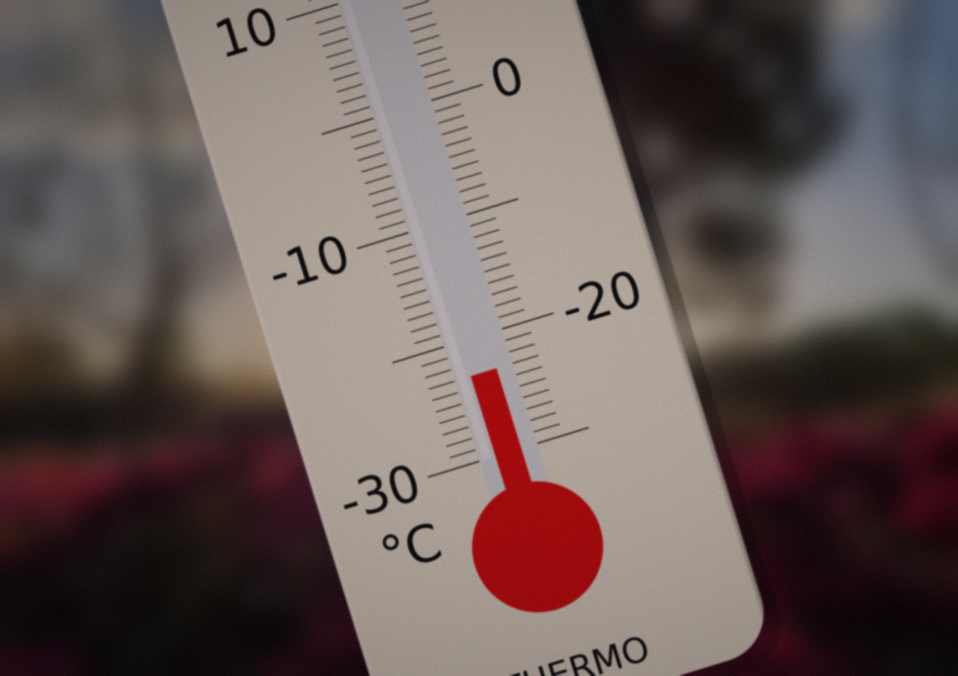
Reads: -23 °C
